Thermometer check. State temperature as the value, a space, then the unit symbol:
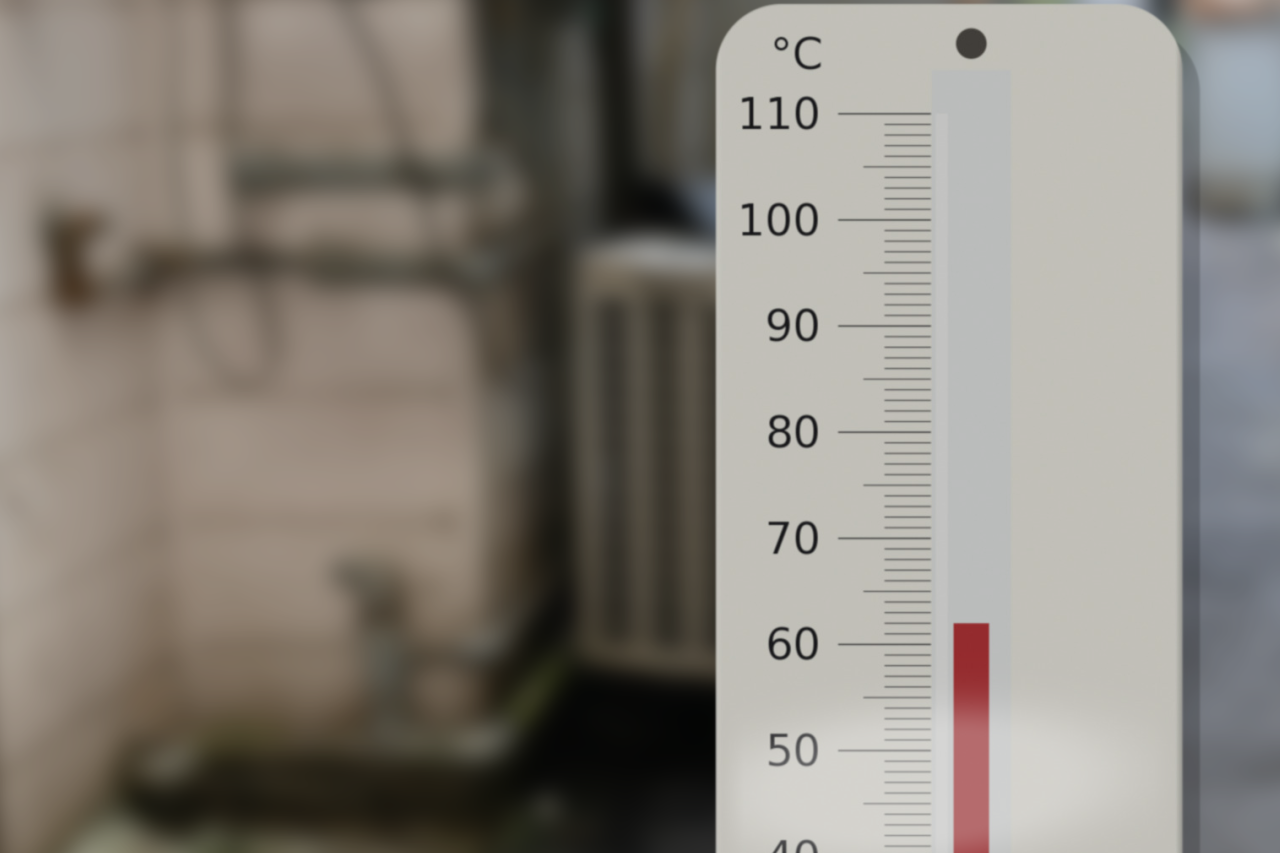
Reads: 62 °C
